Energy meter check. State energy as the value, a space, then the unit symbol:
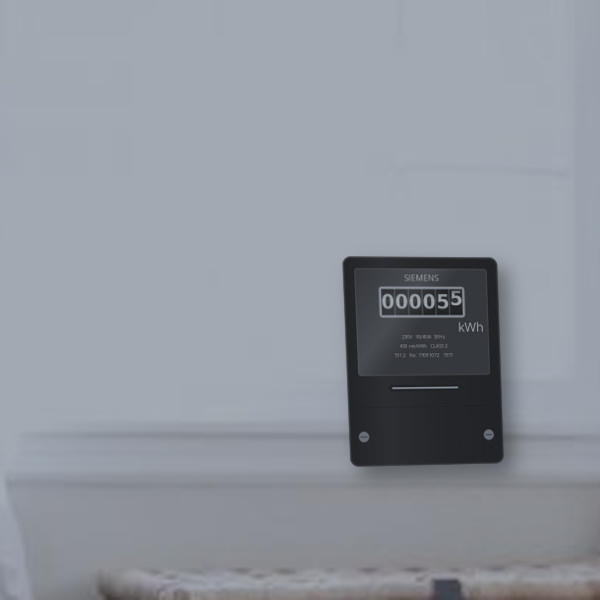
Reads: 55 kWh
